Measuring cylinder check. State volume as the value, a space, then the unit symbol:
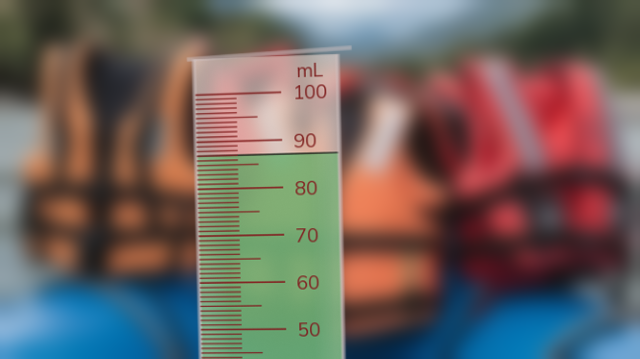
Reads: 87 mL
